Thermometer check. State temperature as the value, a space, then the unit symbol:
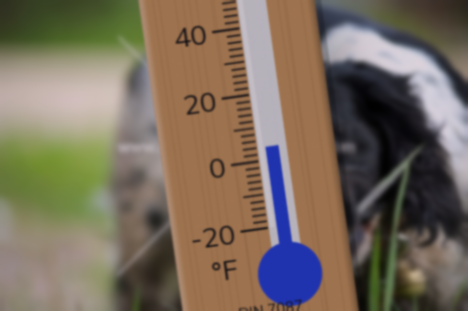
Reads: 4 °F
